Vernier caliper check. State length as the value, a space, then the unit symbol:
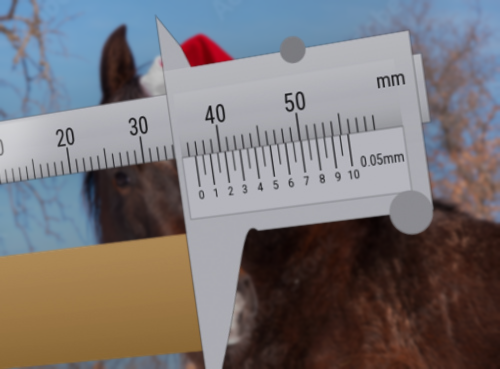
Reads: 36.8 mm
